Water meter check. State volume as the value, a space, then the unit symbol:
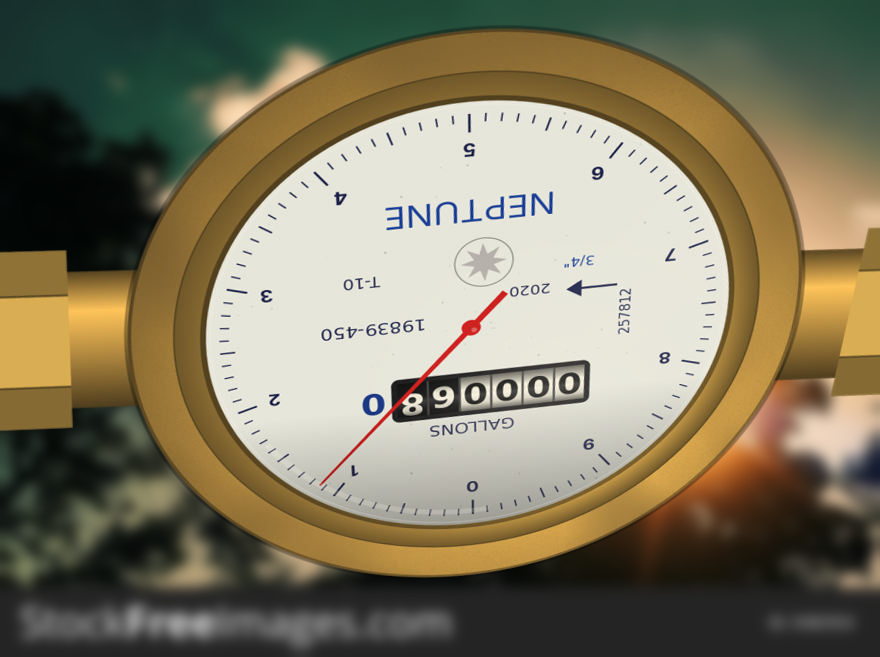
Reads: 681.1 gal
